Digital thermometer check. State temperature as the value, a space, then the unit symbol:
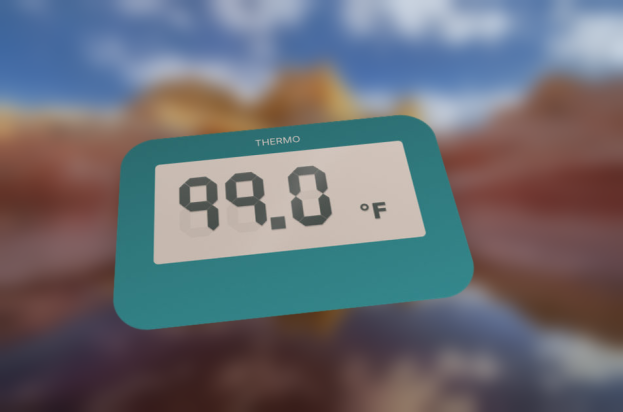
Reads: 99.0 °F
